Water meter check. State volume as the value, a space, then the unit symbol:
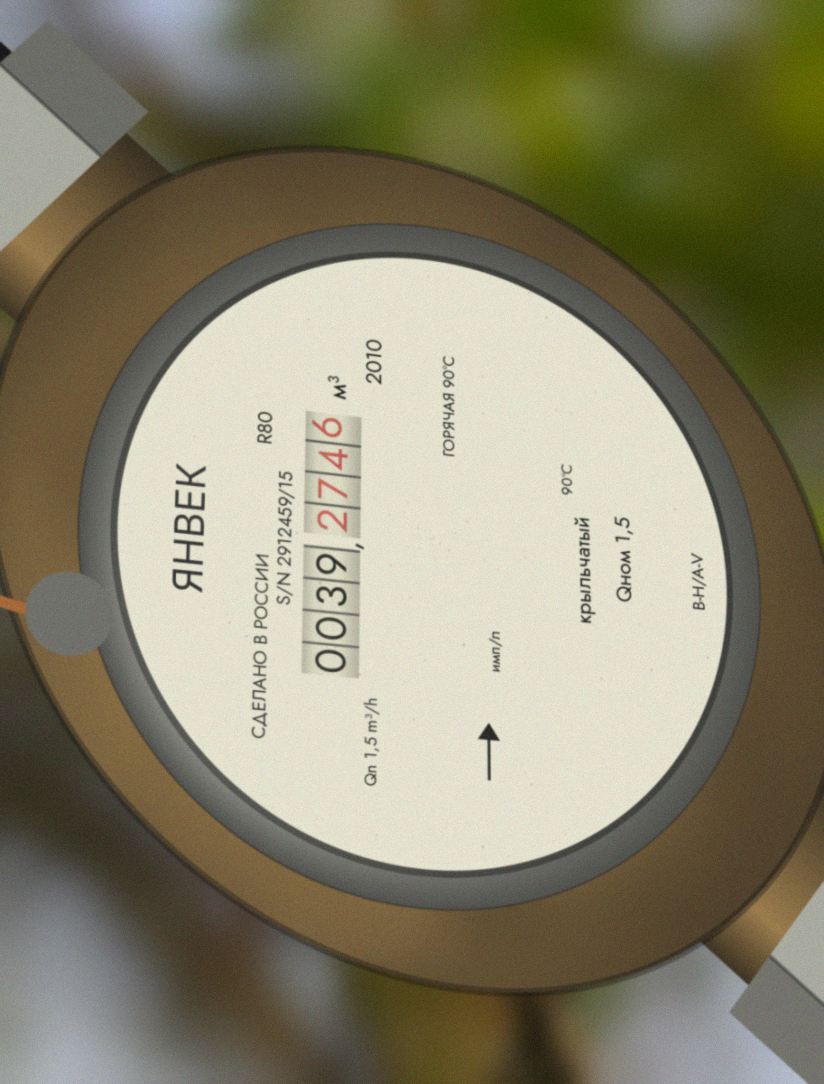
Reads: 39.2746 m³
